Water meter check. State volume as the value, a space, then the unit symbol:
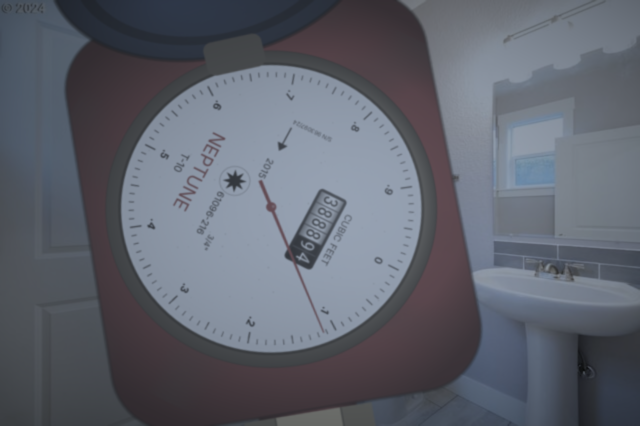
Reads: 388894.11 ft³
